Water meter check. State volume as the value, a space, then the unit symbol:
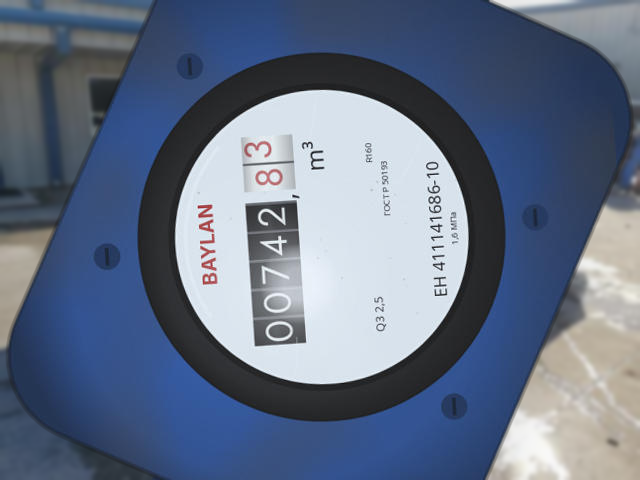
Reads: 742.83 m³
